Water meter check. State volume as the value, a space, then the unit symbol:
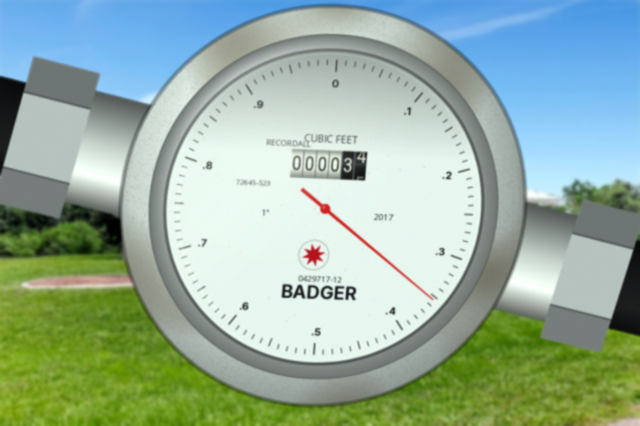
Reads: 34.35 ft³
